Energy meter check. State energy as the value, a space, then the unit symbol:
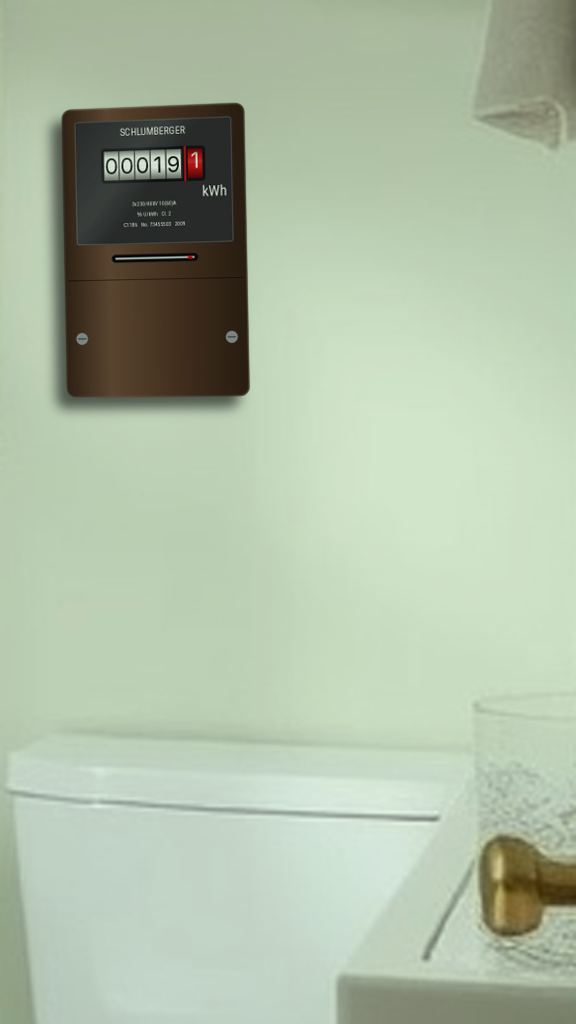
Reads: 19.1 kWh
